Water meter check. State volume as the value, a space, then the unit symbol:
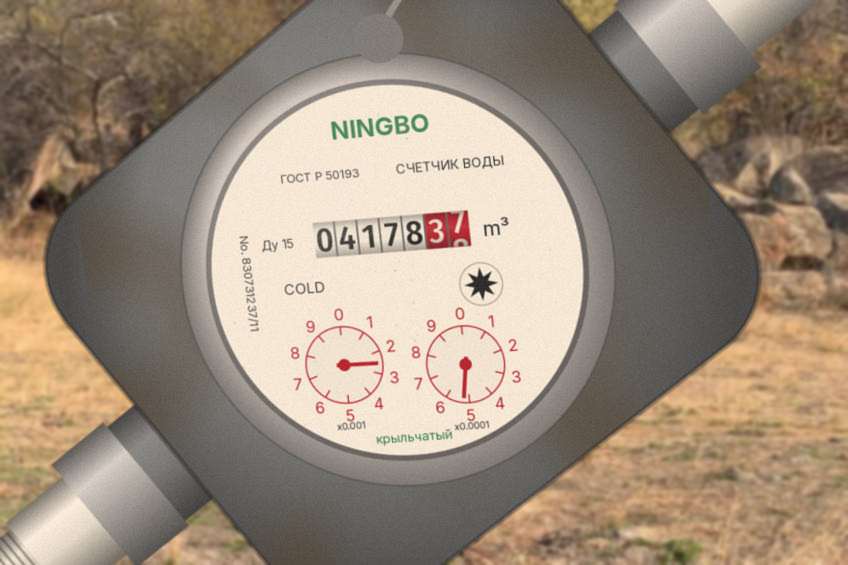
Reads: 4178.3725 m³
